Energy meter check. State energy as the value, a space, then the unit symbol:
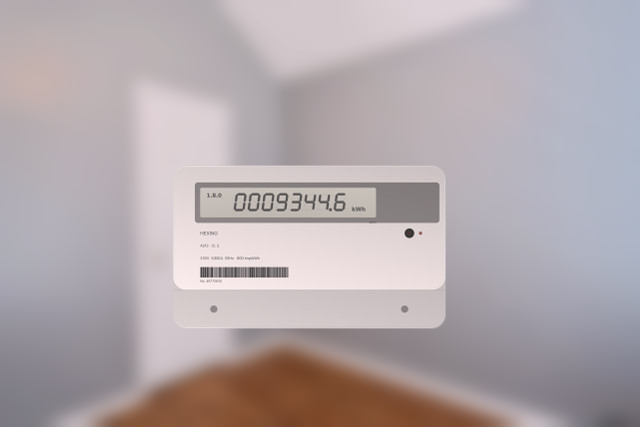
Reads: 9344.6 kWh
